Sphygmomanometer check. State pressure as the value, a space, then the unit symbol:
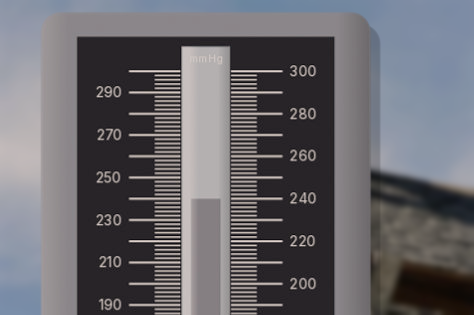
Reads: 240 mmHg
